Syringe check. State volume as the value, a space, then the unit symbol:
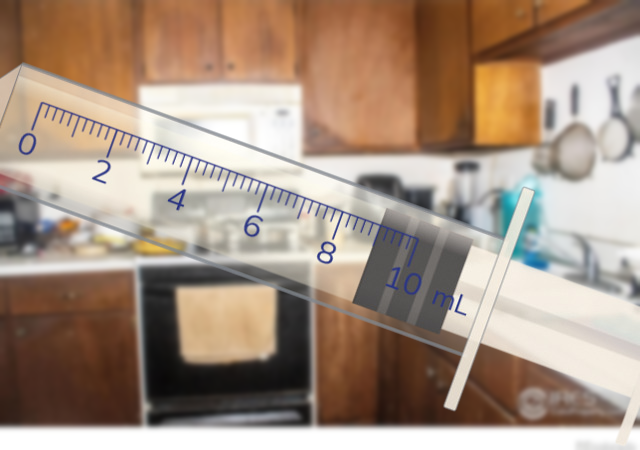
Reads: 9 mL
